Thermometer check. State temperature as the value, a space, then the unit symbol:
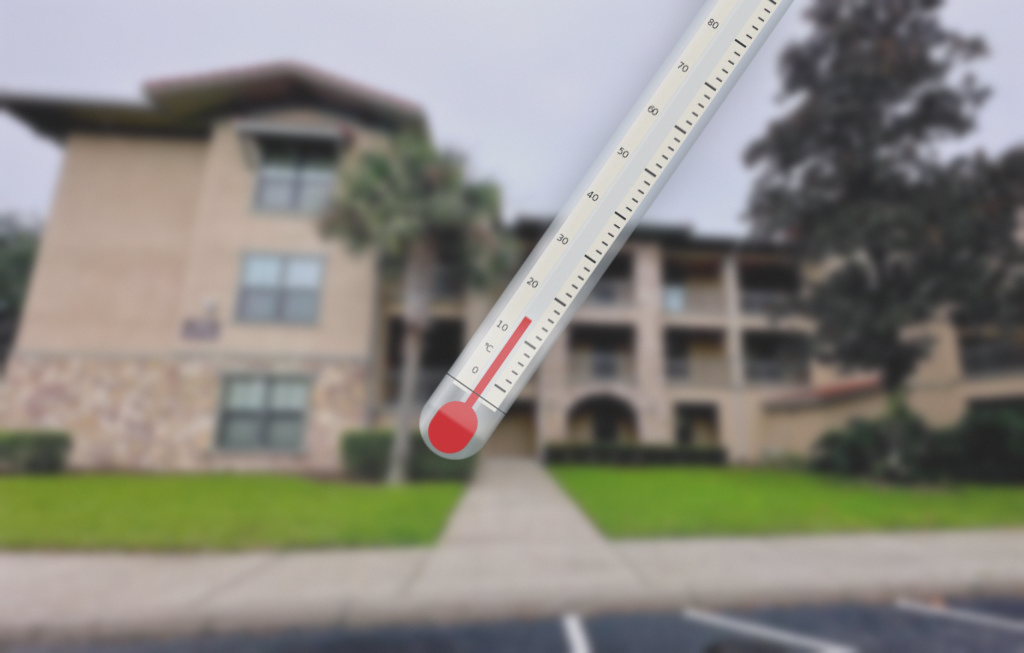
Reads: 14 °C
